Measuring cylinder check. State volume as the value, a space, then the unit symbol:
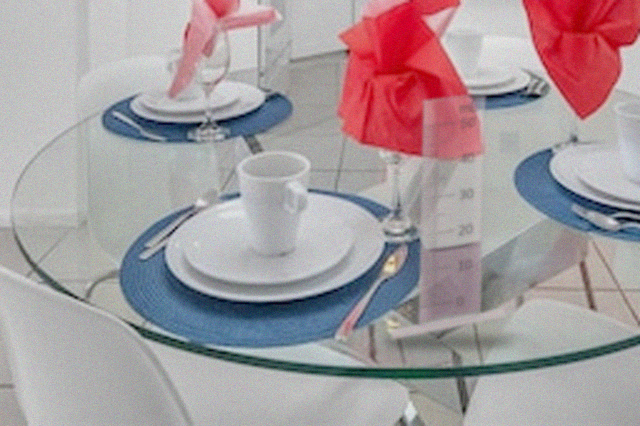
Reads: 15 mL
